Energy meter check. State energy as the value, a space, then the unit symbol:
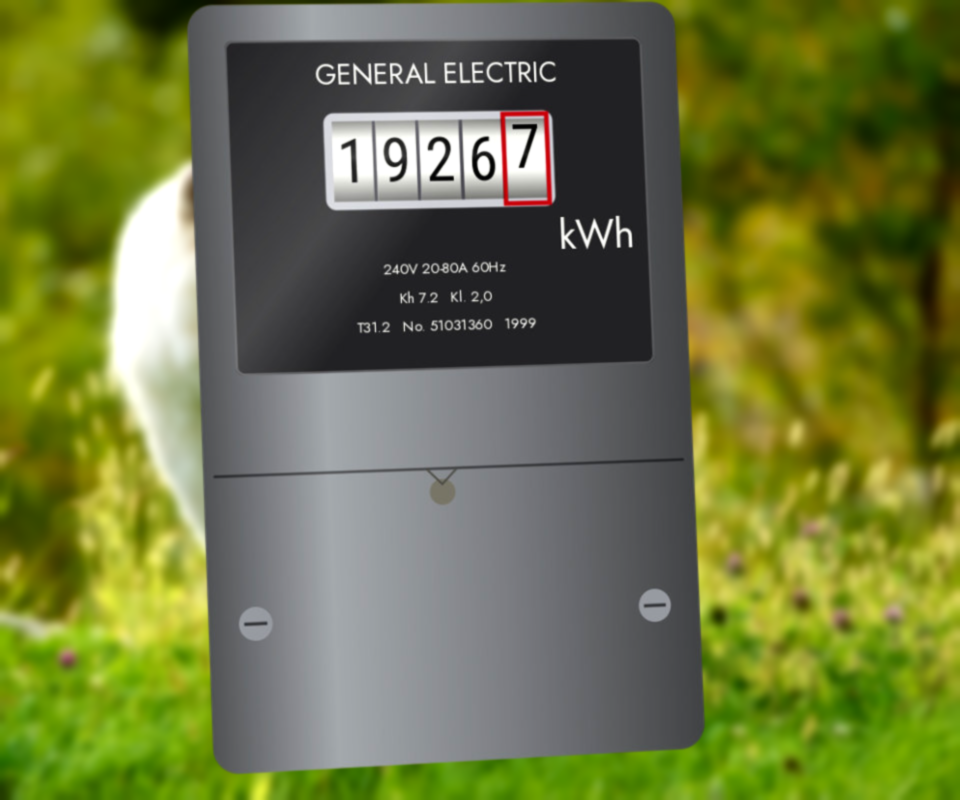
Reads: 1926.7 kWh
